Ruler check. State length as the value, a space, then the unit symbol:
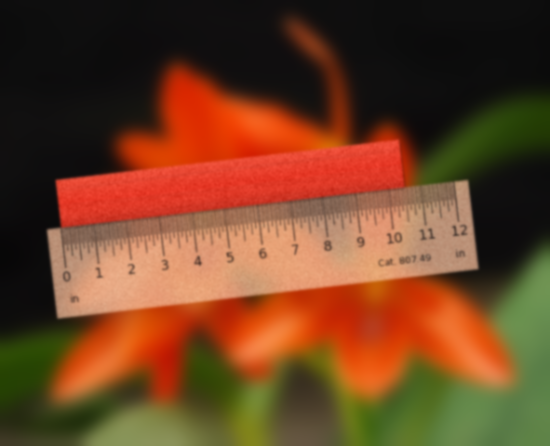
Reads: 10.5 in
